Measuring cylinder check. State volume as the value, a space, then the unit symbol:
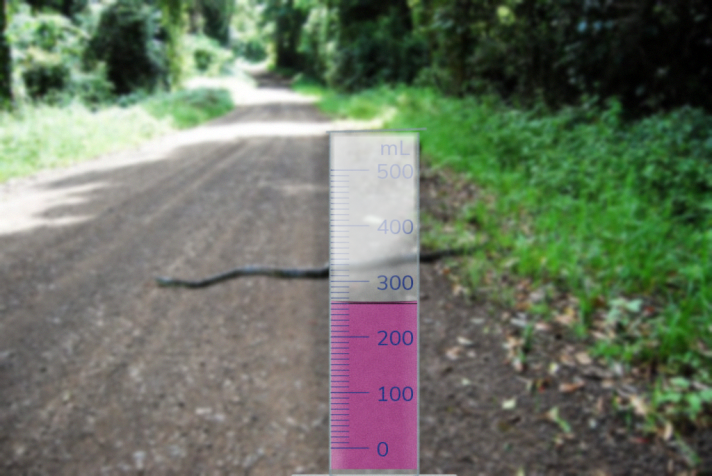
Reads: 260 mL
